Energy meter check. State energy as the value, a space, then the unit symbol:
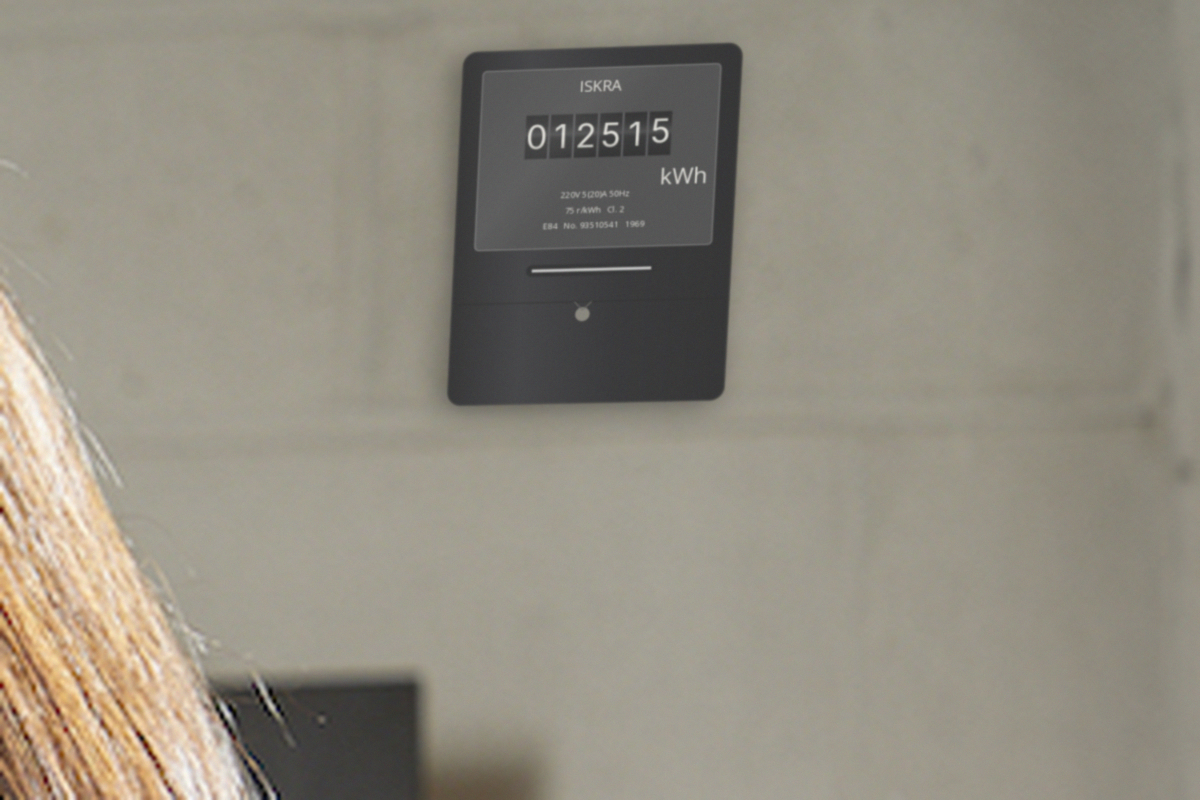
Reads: 12515 kWh
